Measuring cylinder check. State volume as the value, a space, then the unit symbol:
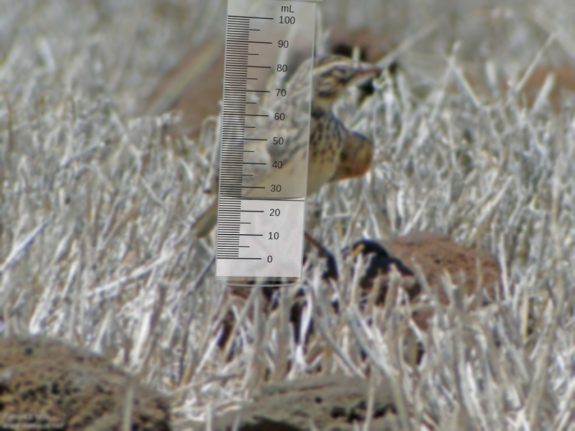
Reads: 25 mL
